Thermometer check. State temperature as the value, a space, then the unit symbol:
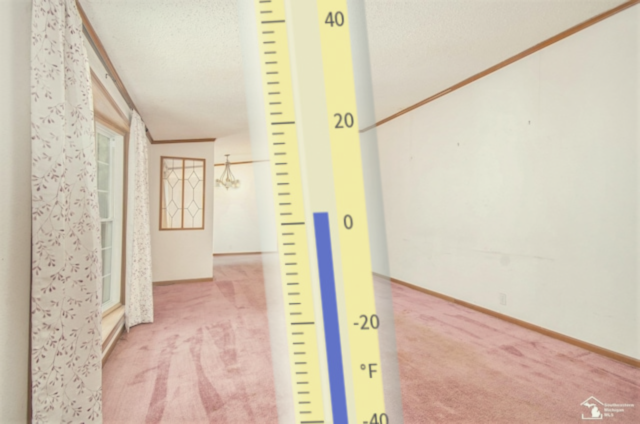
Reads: 2 °F
